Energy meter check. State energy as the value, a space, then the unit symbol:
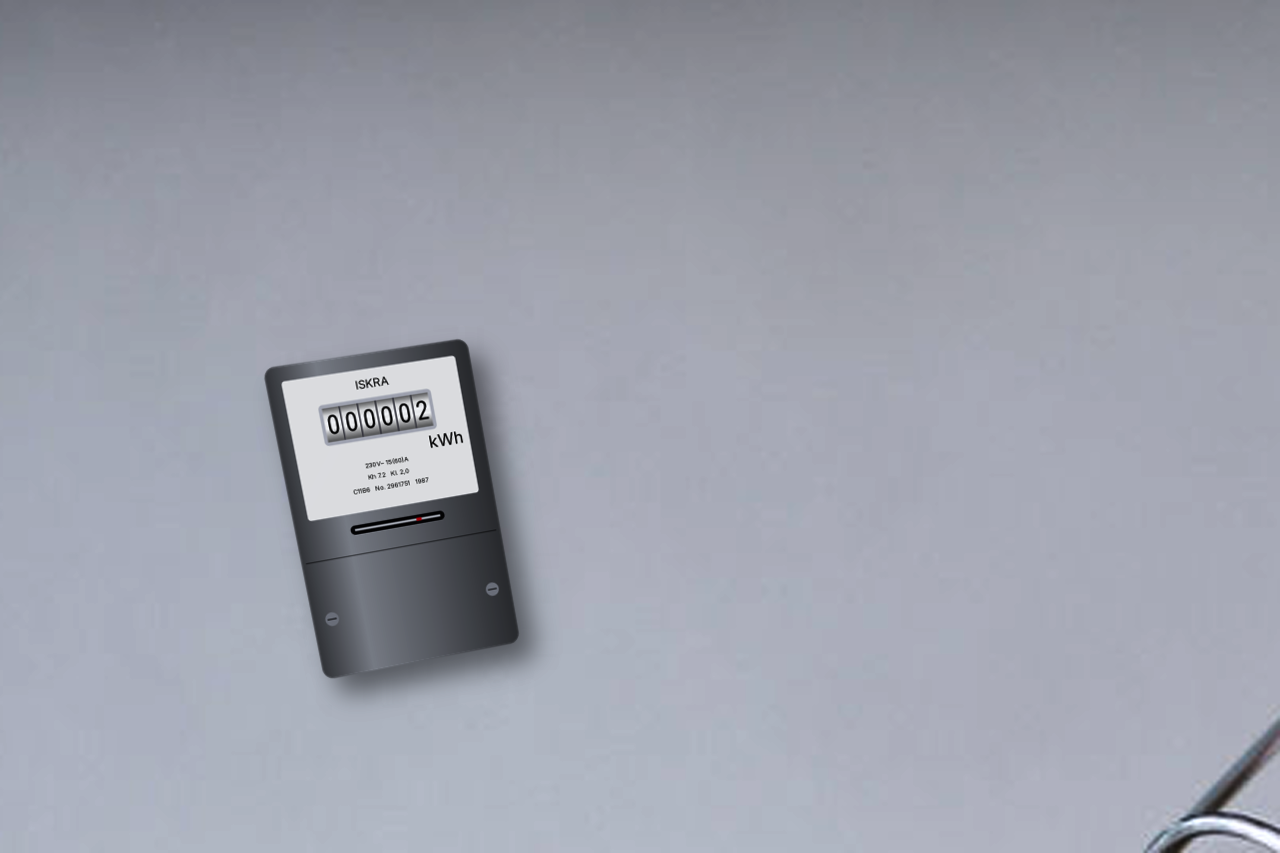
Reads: 2 kWh
